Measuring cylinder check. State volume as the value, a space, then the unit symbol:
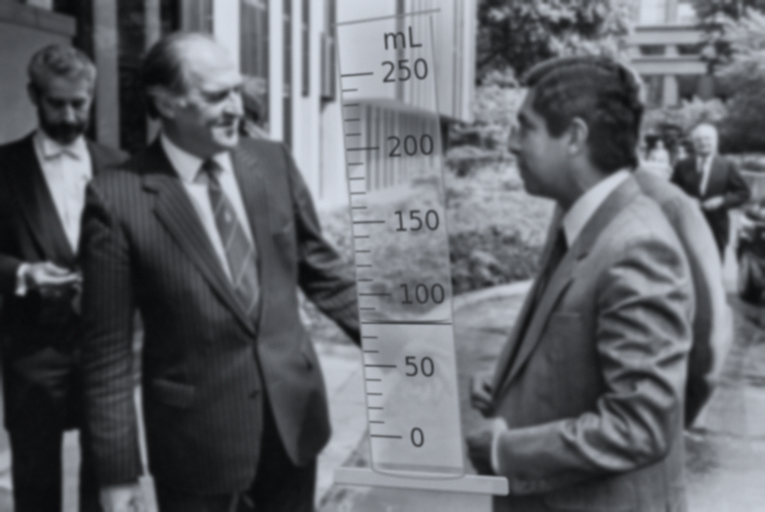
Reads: 80 mL
